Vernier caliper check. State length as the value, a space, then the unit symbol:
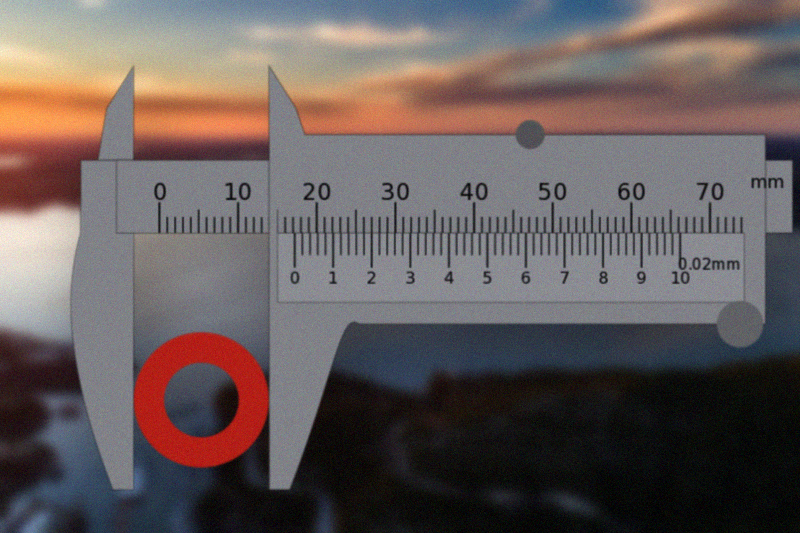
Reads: 17.2 mm
